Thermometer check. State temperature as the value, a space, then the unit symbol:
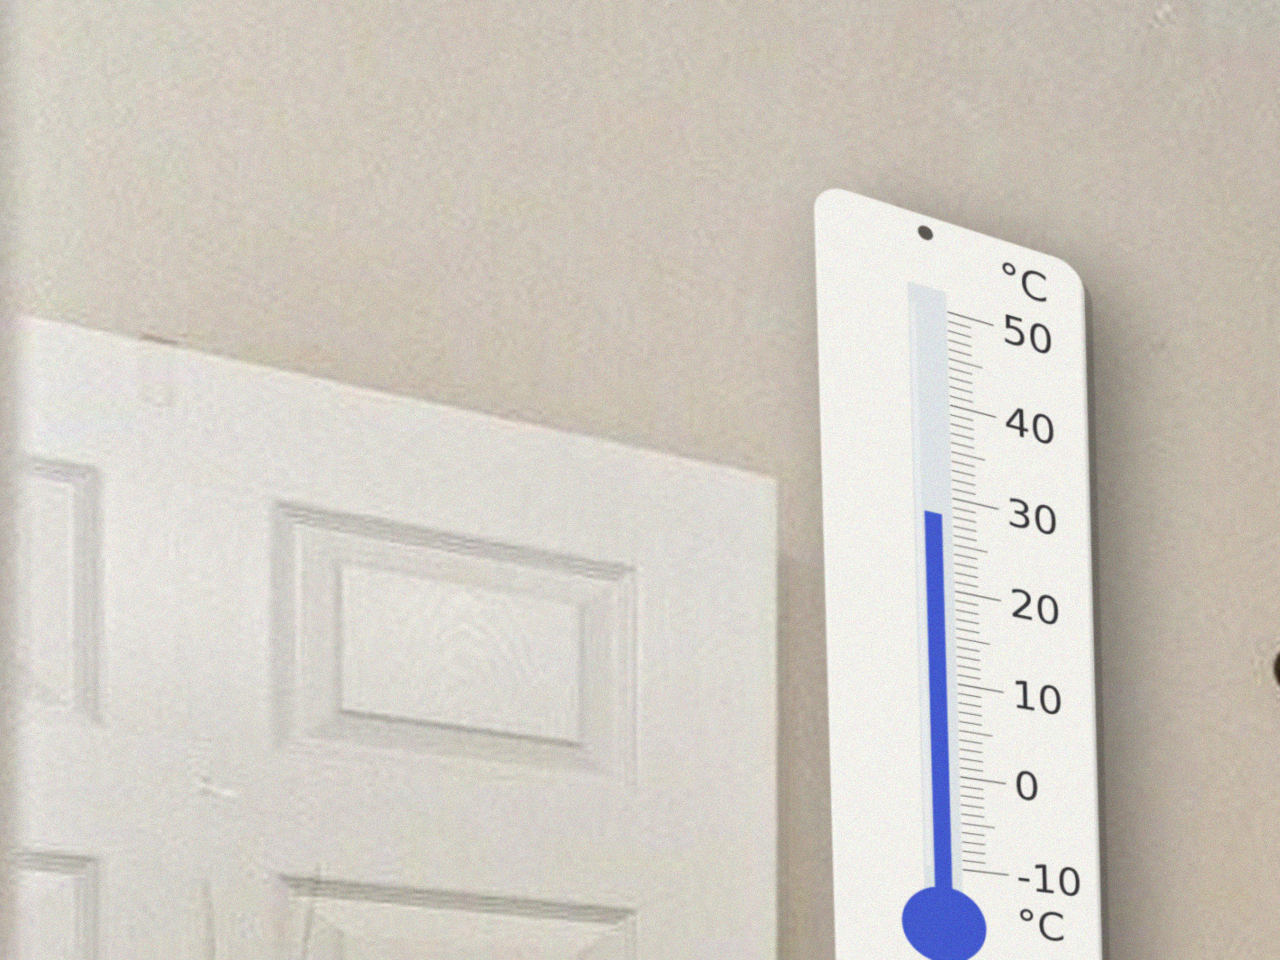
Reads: 28 °C
